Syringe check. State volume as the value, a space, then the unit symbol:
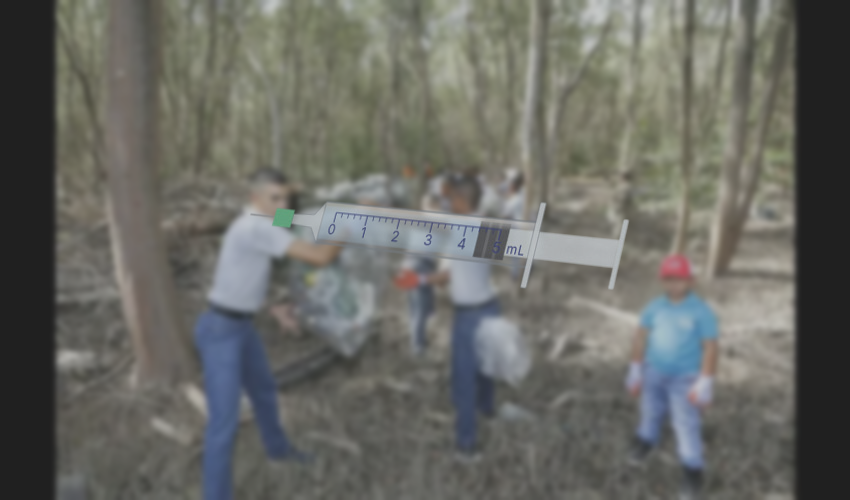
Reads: 4.4 mL
